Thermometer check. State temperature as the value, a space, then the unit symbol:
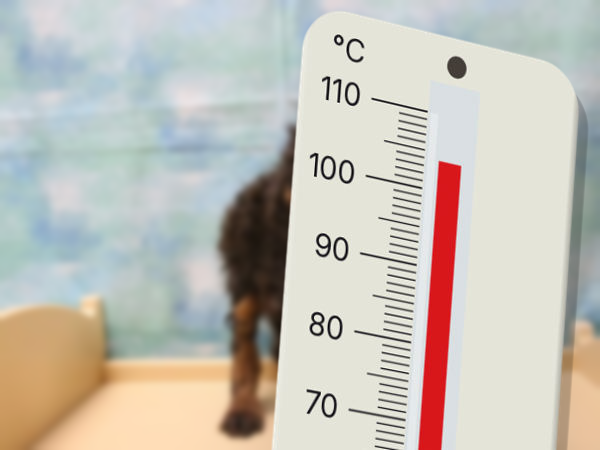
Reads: 104 °C
